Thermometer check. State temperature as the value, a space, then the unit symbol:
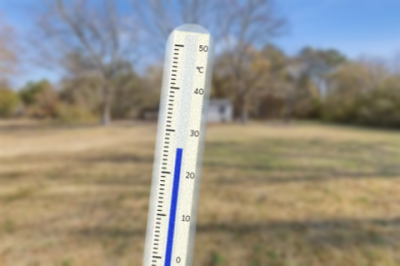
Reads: 26 °C
